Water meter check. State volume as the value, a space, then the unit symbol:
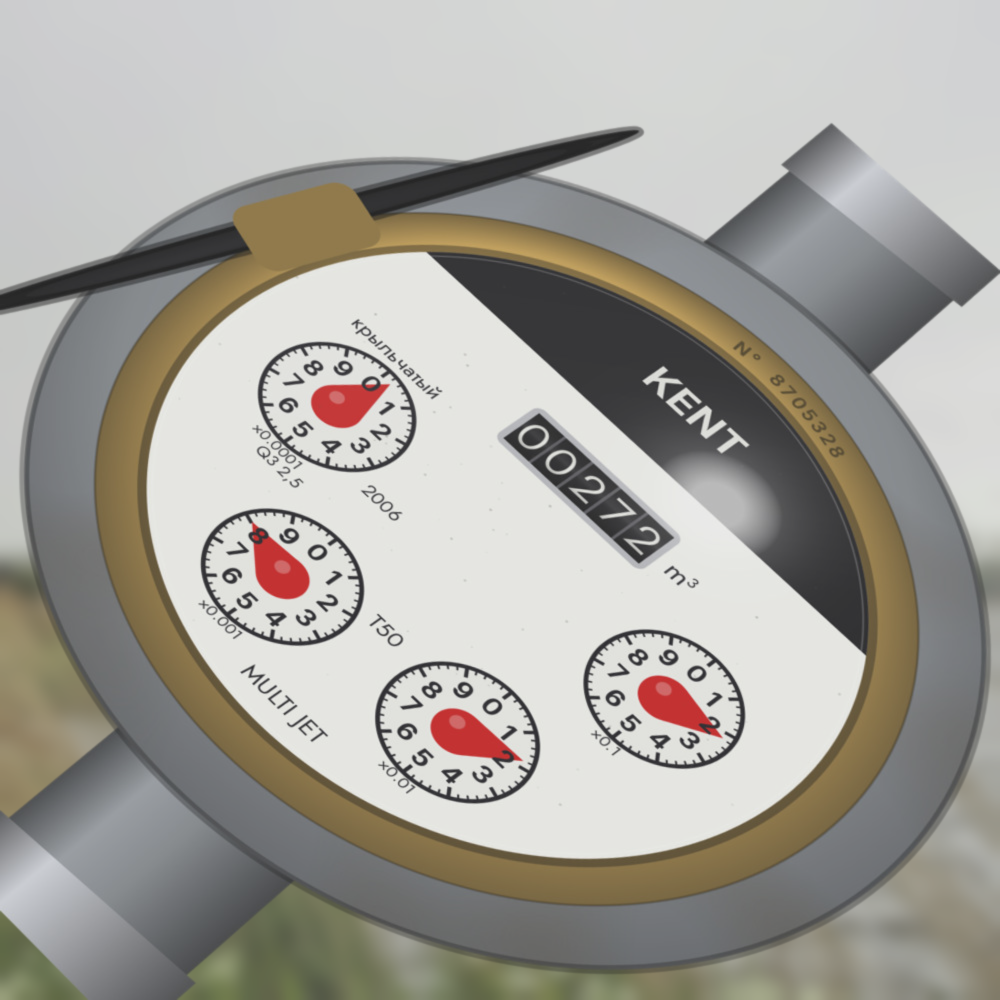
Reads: 272.2180 m³
